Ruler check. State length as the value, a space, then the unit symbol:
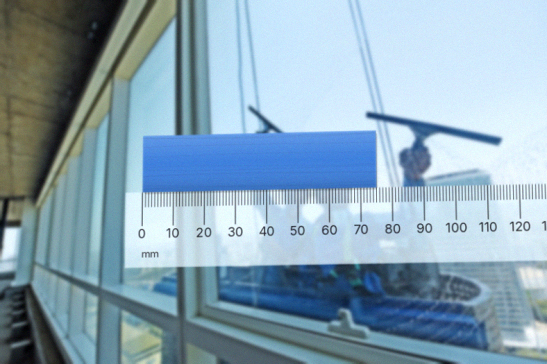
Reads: 75 mm
